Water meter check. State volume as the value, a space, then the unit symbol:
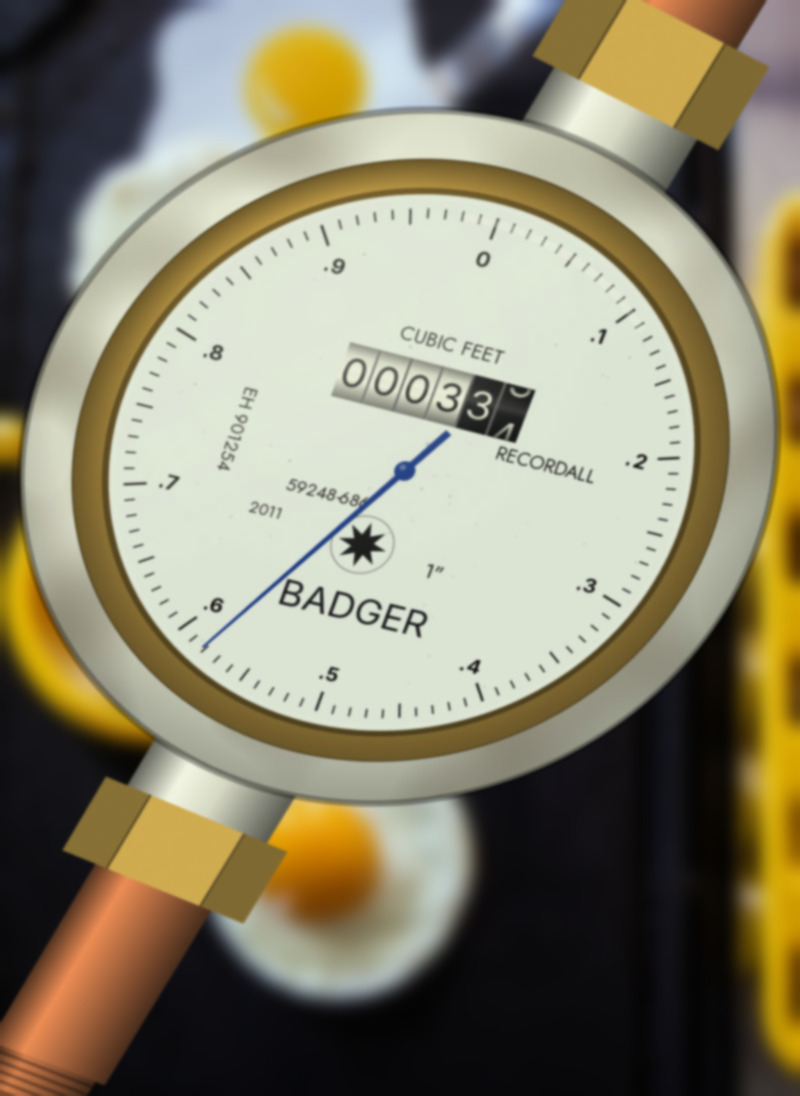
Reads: 333.58 ft³
